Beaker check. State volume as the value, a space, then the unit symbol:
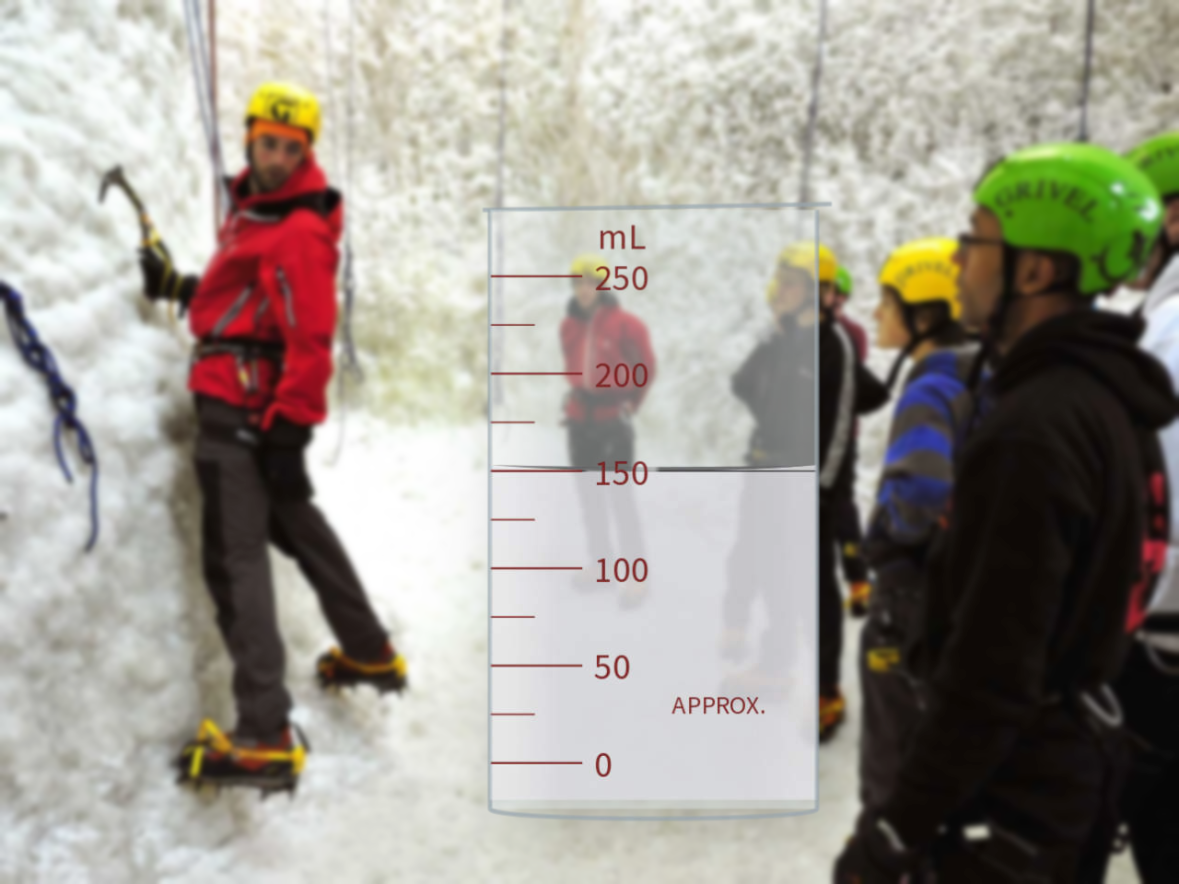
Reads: 150 mL
